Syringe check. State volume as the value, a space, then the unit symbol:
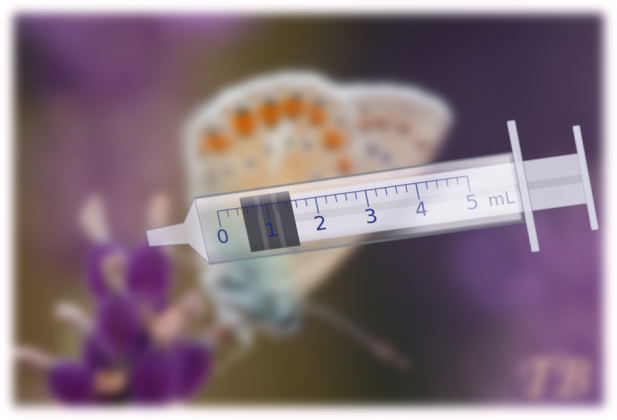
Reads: 0.5 mL
